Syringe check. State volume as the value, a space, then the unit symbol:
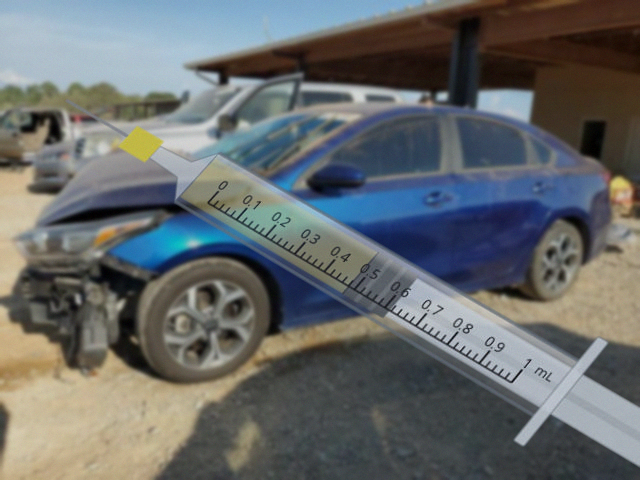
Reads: 0.48 mL
